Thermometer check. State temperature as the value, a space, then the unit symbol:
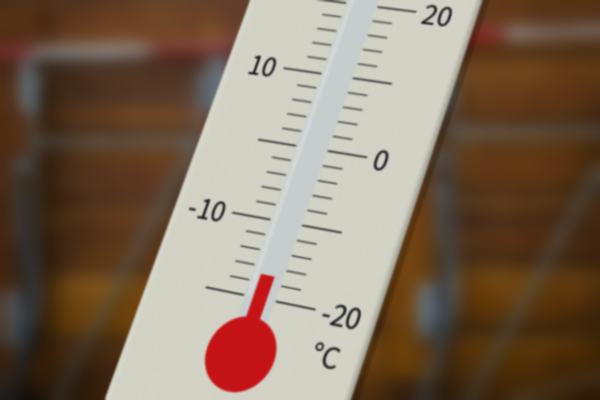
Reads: -17 °C
